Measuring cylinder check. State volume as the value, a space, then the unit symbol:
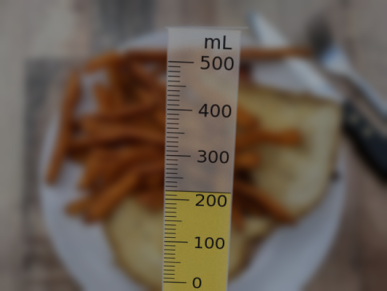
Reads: 220 mL
